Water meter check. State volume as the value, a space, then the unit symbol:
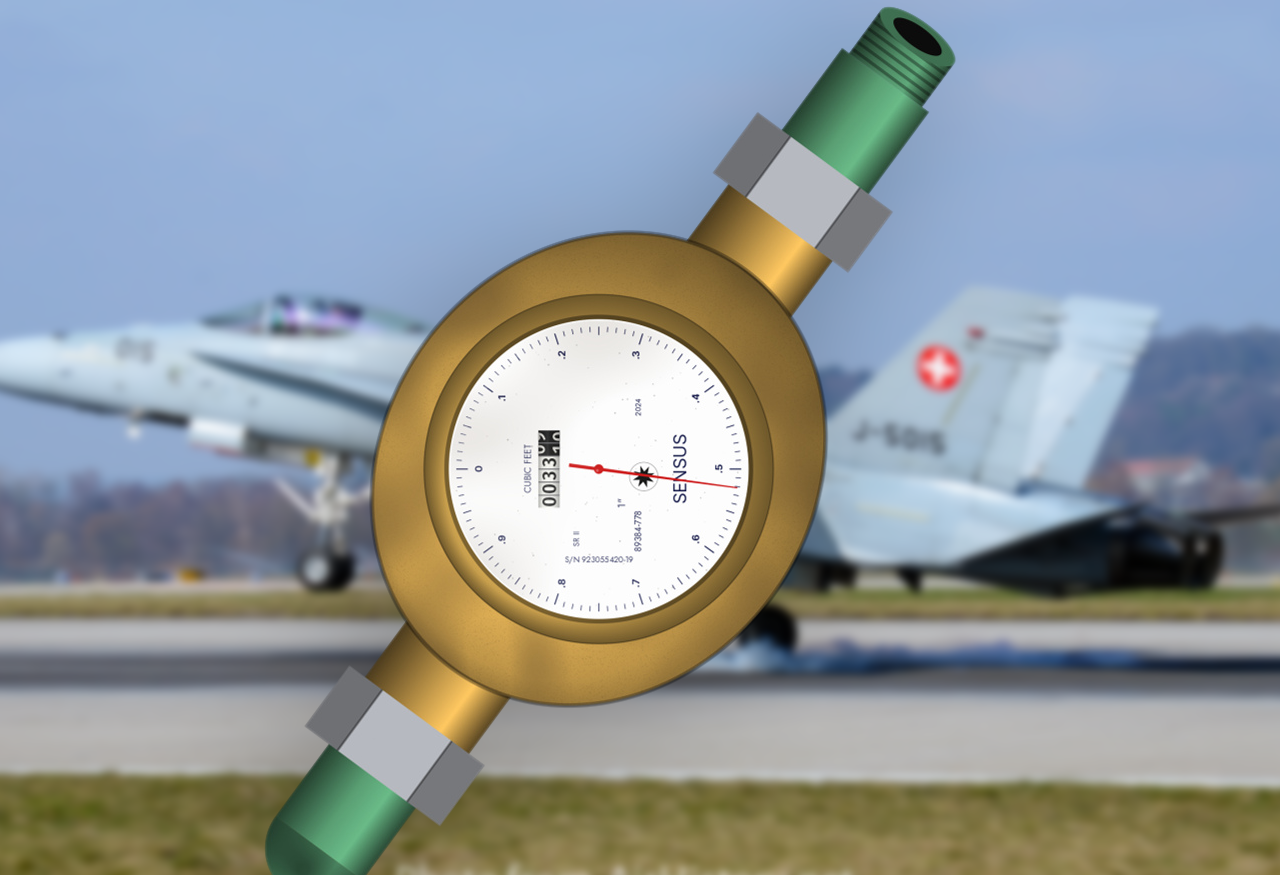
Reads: 3309.52 ft³
